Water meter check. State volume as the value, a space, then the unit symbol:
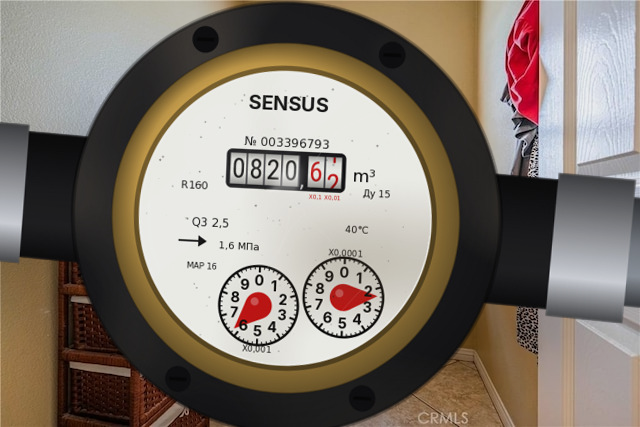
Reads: 820.6162 m³
